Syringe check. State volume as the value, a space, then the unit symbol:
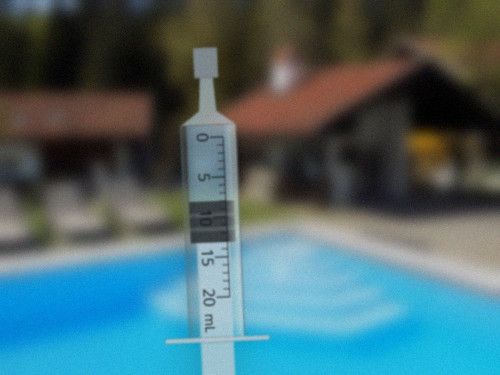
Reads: 8 mL
